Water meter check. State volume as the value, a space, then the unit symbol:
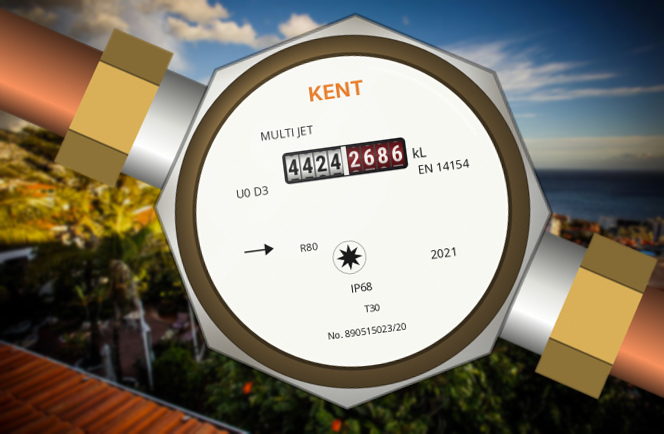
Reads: 4424.2686 kL
